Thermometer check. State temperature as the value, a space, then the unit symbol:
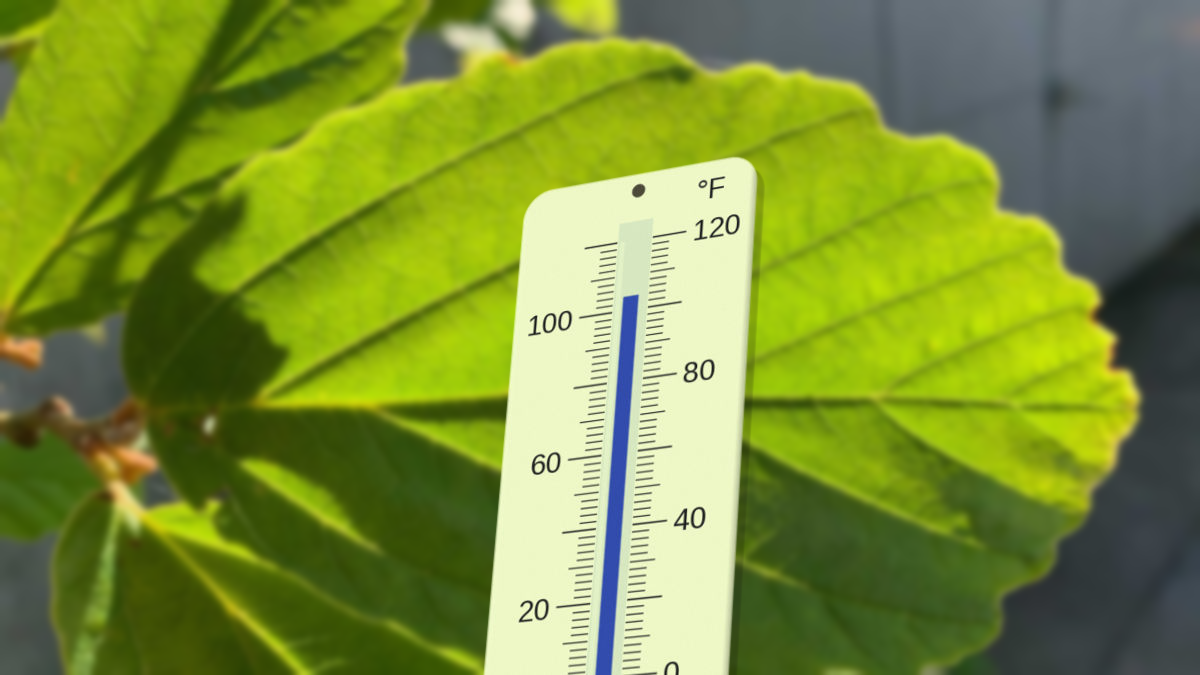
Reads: 104 °F
